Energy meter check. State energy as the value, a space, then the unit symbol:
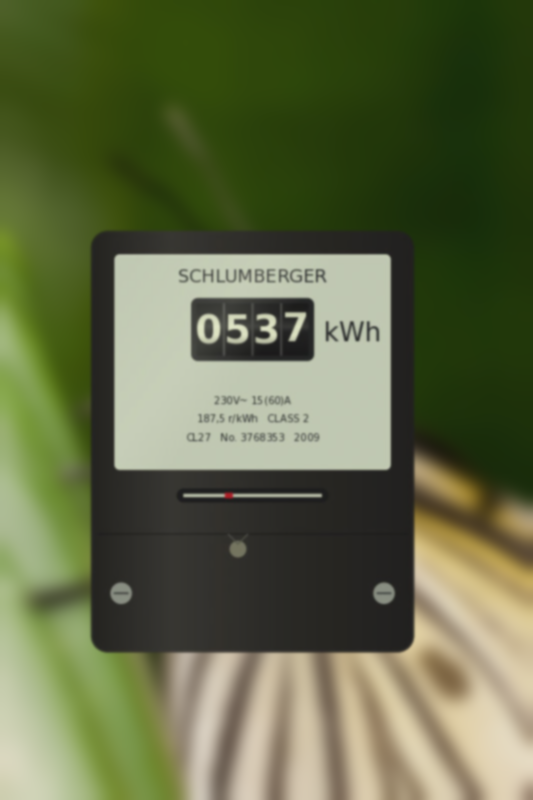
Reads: 537 kWh
